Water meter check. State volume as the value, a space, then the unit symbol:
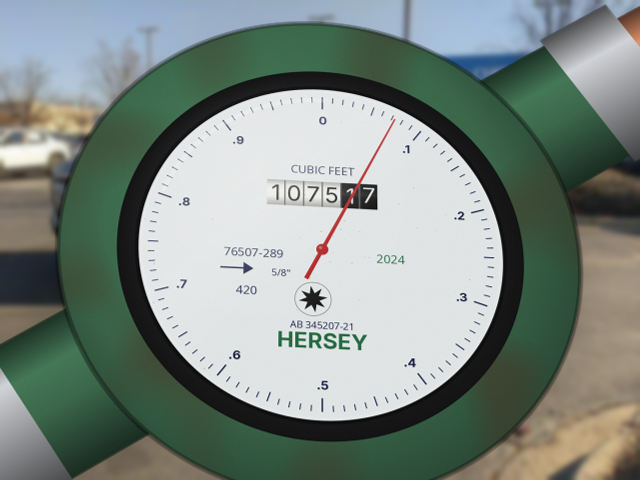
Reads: 107517.07 ft³
